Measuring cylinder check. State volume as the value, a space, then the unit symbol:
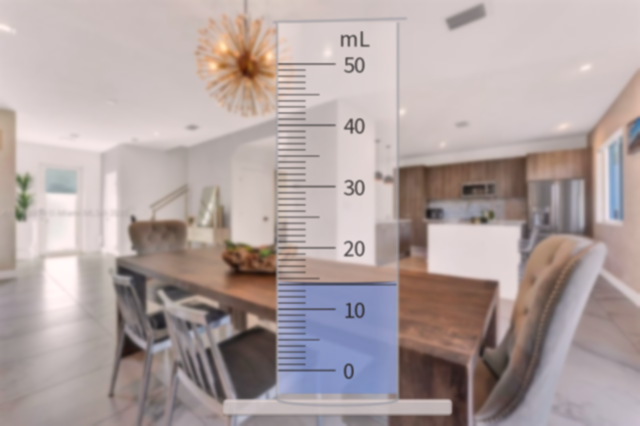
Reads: 14 mL
